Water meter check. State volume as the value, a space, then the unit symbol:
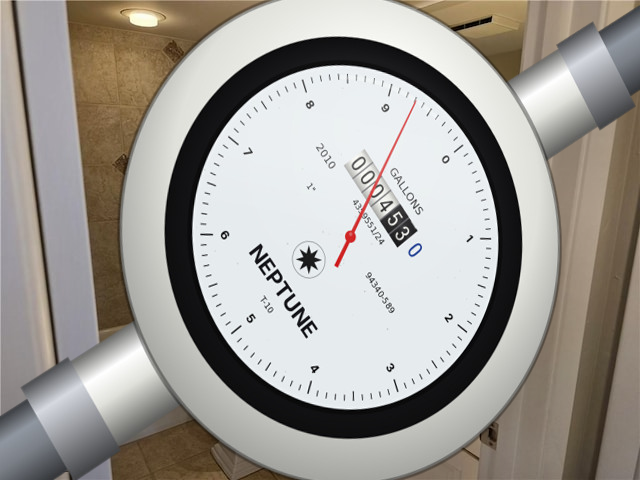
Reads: 4529.3 gal
